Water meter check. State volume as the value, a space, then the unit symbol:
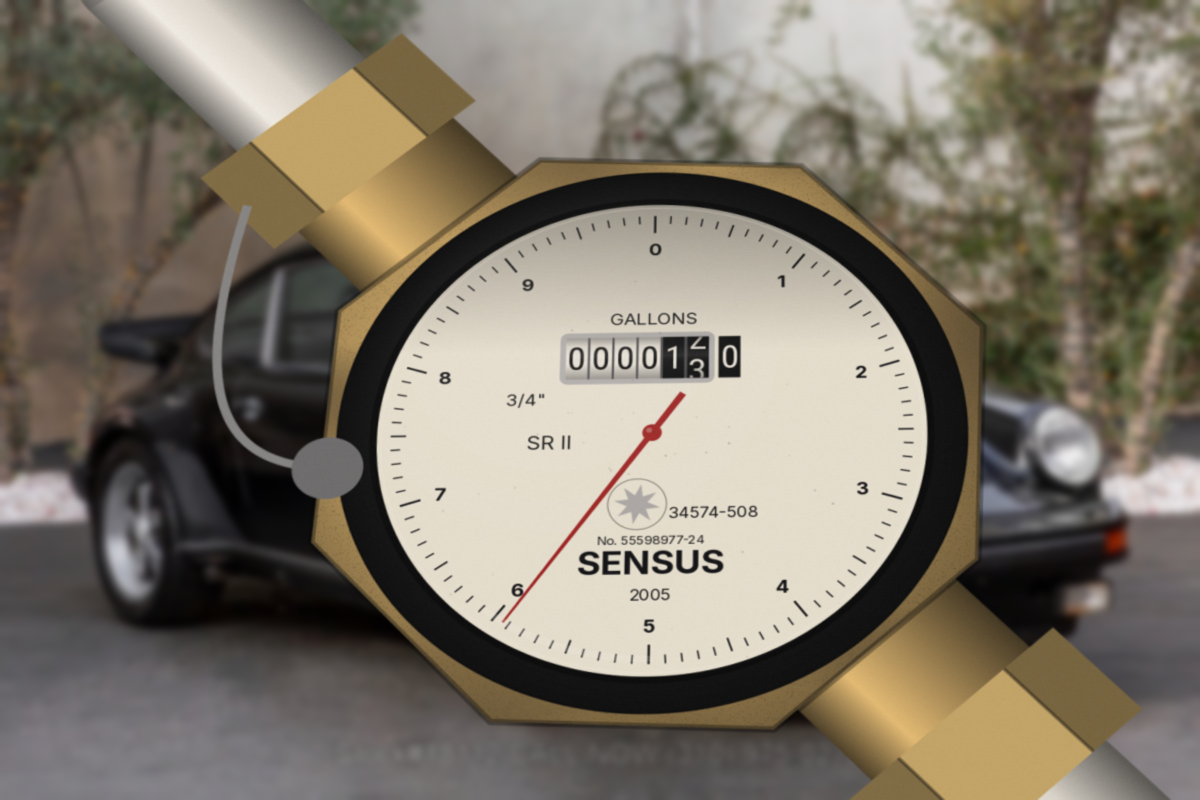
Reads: 125.9 gal
